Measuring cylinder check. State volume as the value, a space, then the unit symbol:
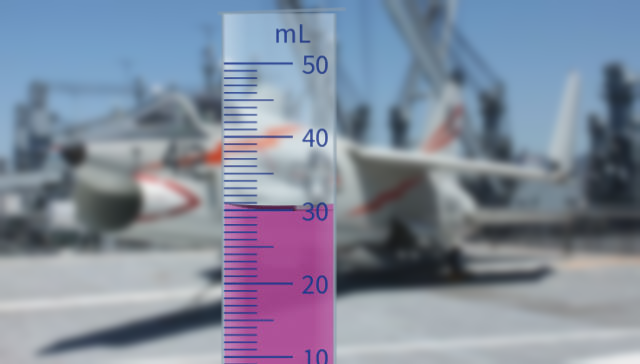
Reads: 30 mL
